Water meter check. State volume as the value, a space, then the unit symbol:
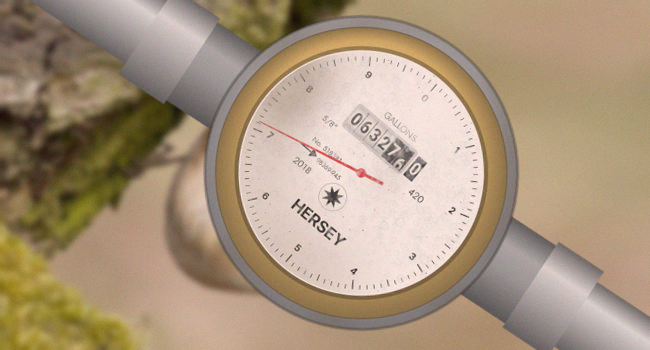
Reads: 632757.1 gal
